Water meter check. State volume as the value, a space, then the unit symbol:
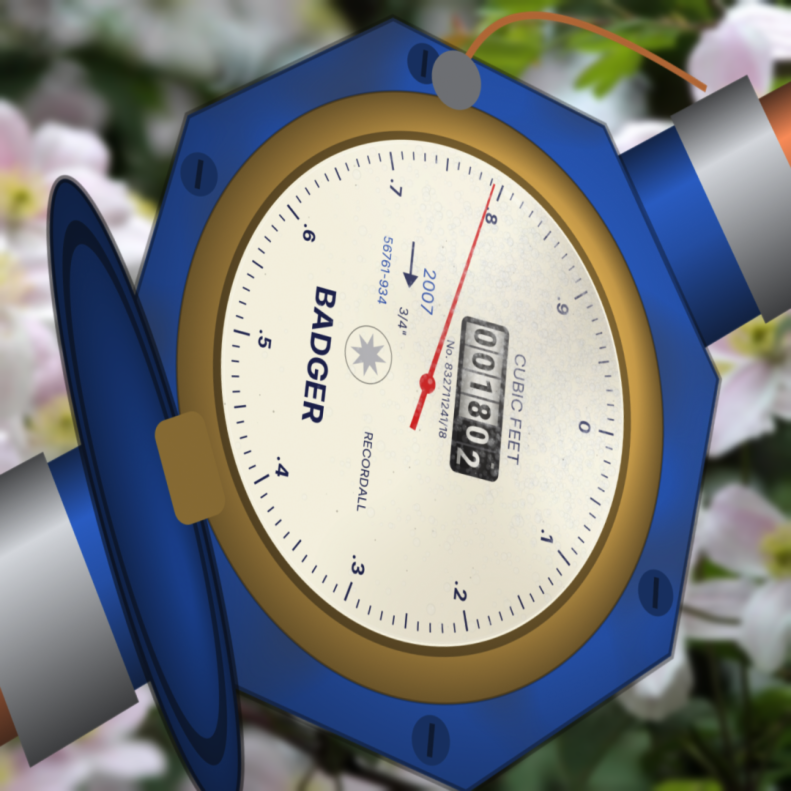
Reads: 1801.79 ft³
